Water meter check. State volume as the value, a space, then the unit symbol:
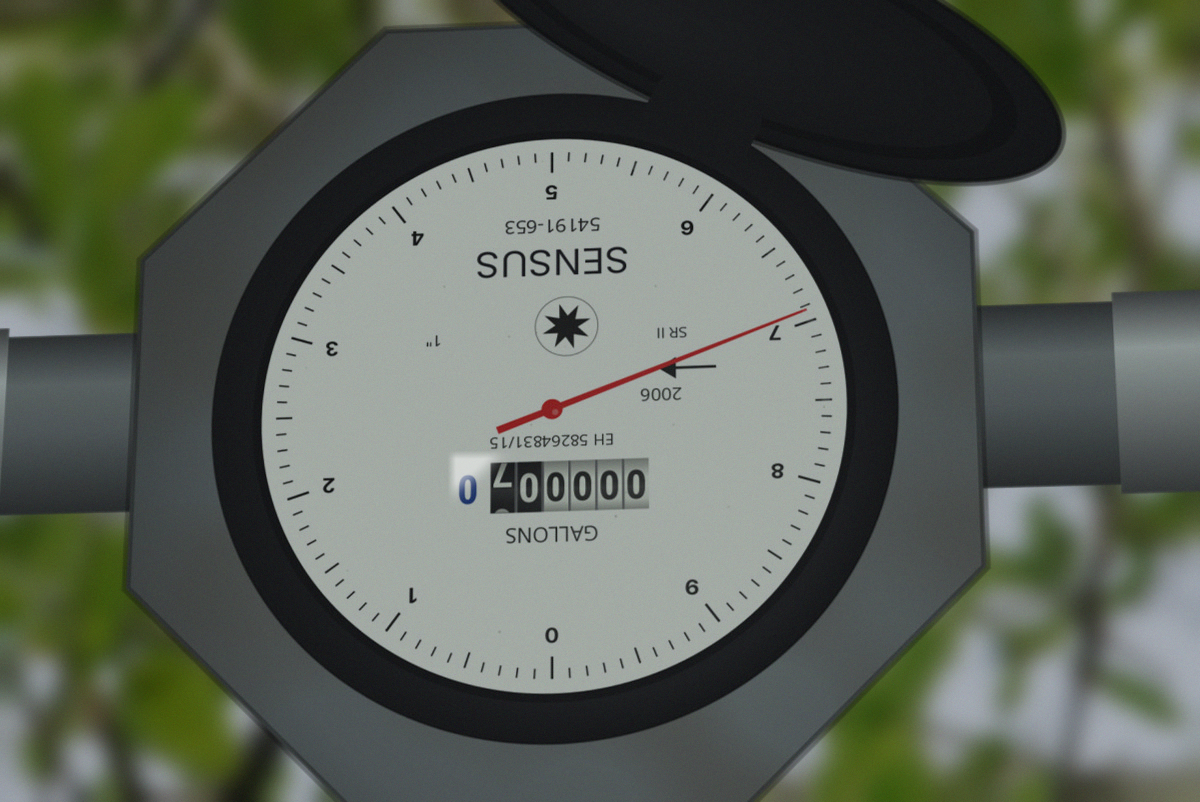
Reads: 66.9 gal
